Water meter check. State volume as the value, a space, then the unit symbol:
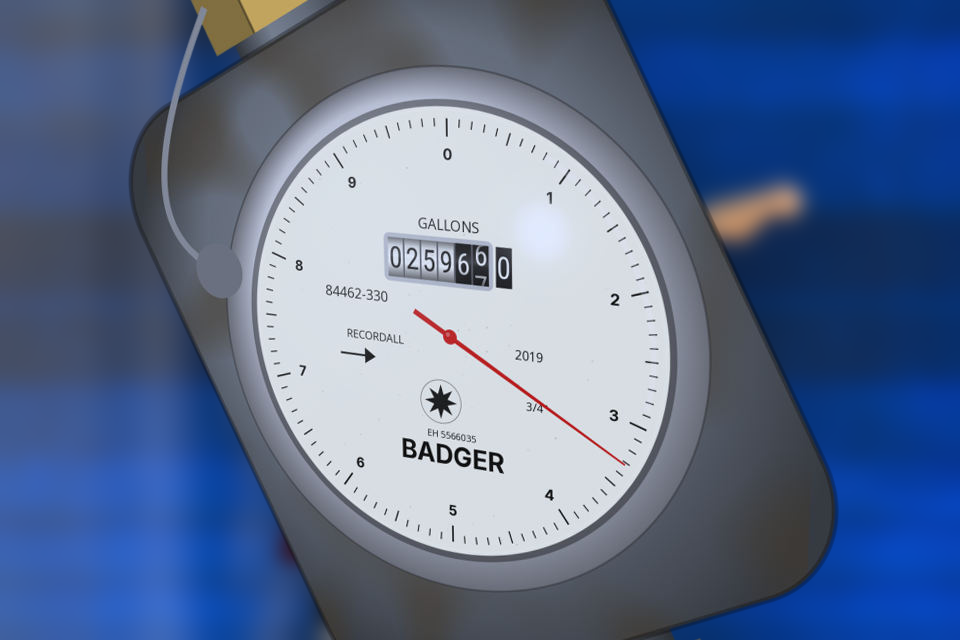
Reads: 259663.3 gal
